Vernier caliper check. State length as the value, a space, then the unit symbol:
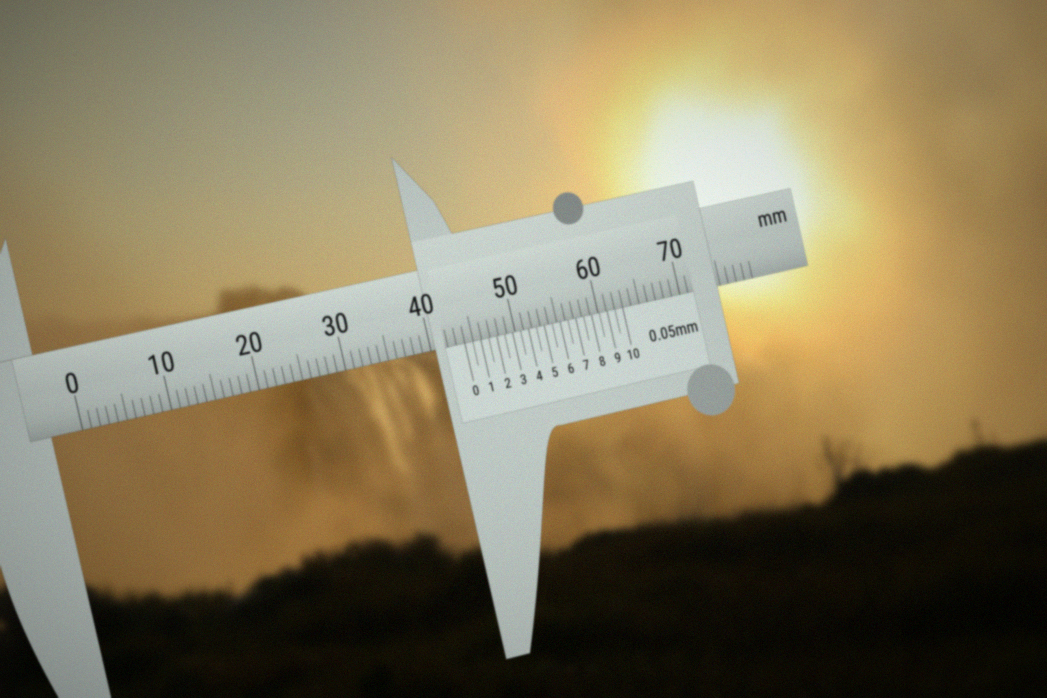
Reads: 44.0 mm
